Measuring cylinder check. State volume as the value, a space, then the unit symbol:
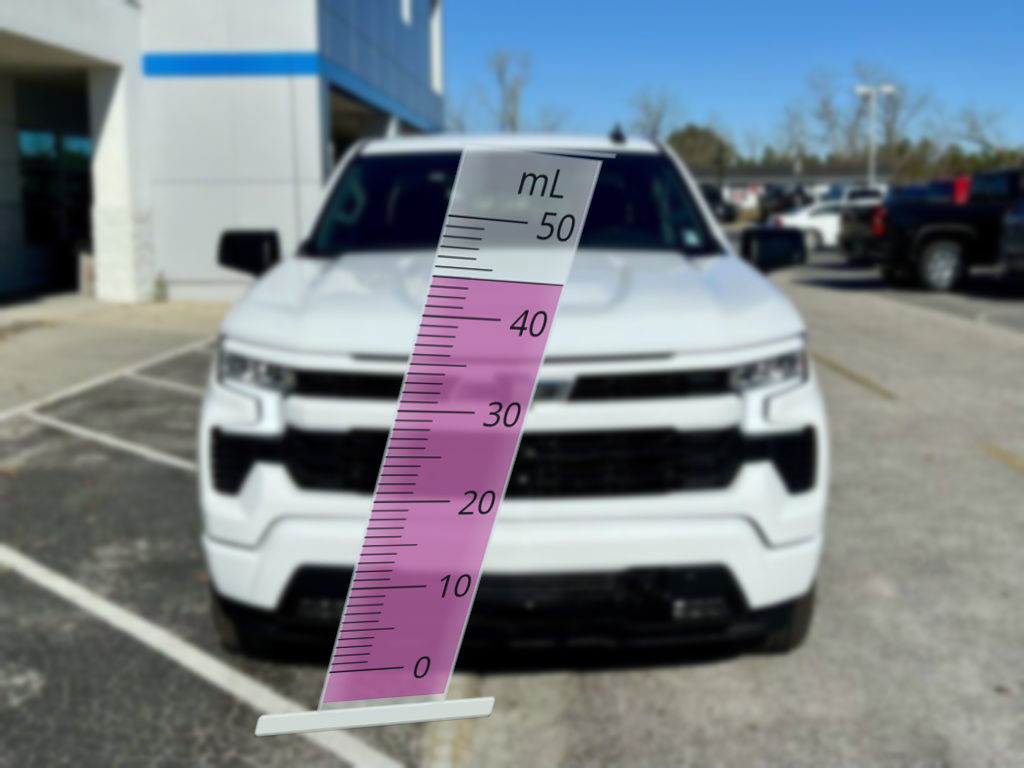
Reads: 44 mL
